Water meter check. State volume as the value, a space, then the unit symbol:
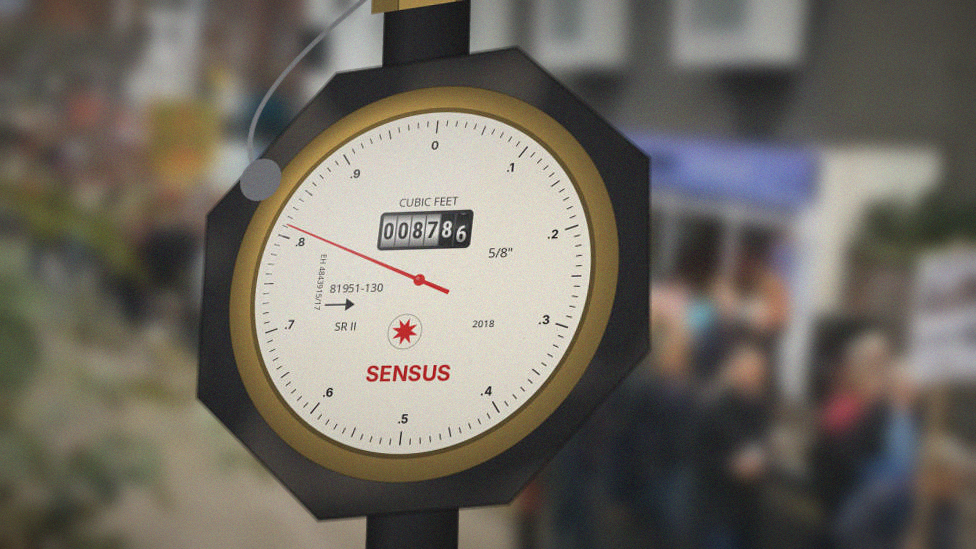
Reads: 8785.81 ft³
